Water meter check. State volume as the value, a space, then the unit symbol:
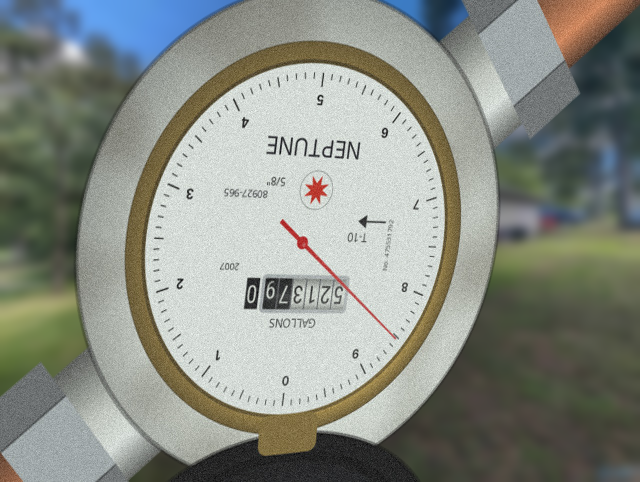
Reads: 5213788.5 gal
